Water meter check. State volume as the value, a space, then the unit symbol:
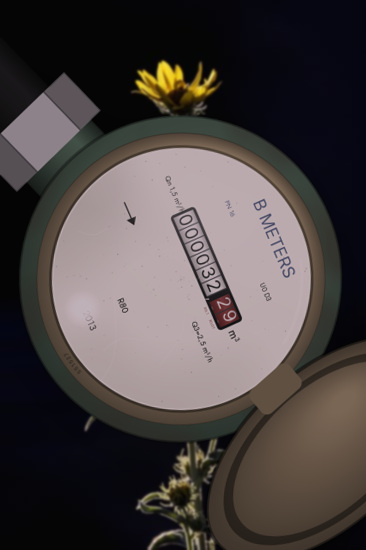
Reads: 32.29 m³
